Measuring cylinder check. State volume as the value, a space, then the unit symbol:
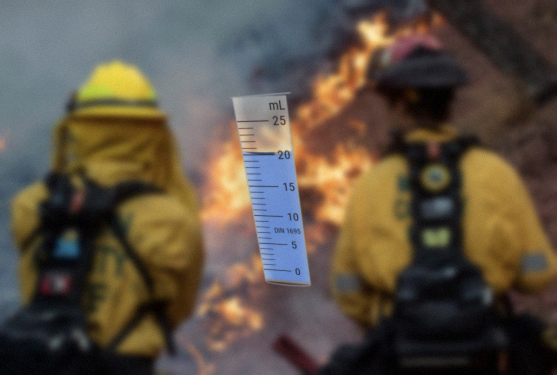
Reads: 20 mL
